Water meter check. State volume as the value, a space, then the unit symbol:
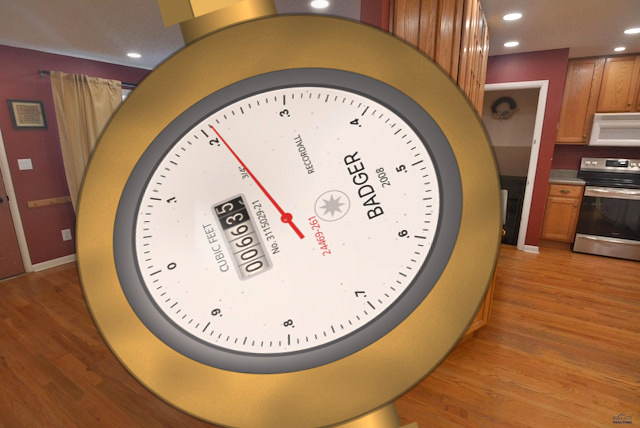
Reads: 6635.21 ft³
